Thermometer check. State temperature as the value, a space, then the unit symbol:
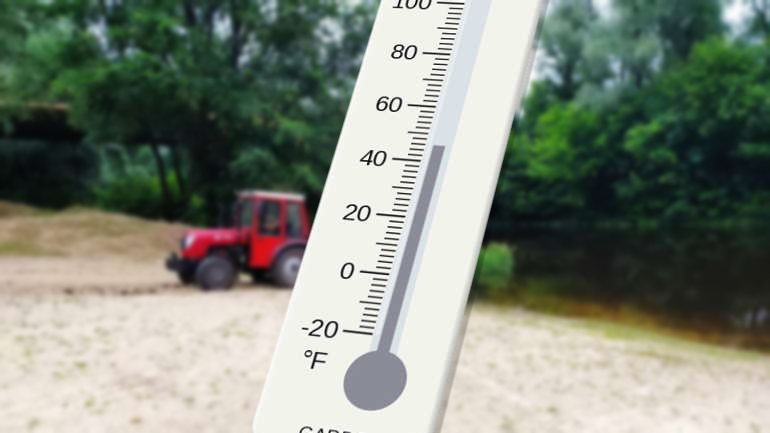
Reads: 46 °F
